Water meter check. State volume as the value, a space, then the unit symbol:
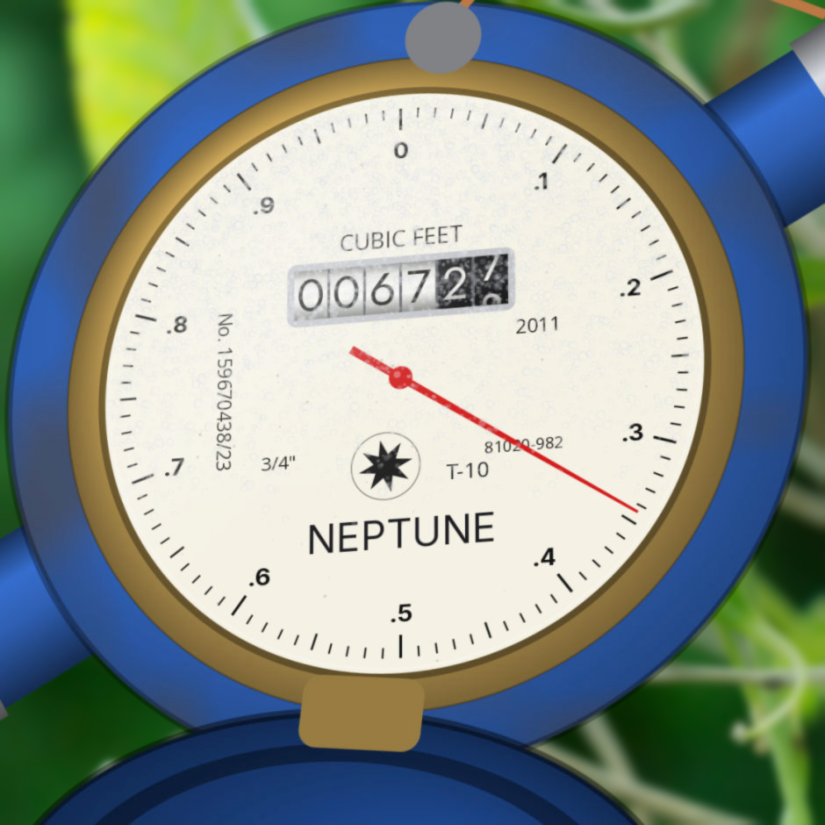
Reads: 6727.34 ft³
